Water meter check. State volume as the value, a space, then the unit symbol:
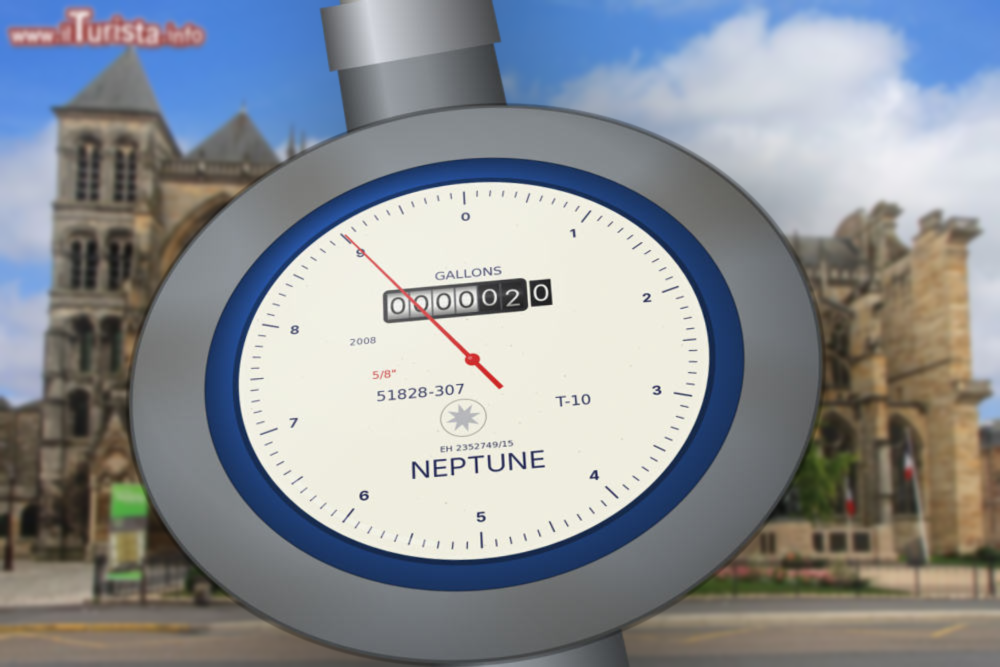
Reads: 19.0 gal
